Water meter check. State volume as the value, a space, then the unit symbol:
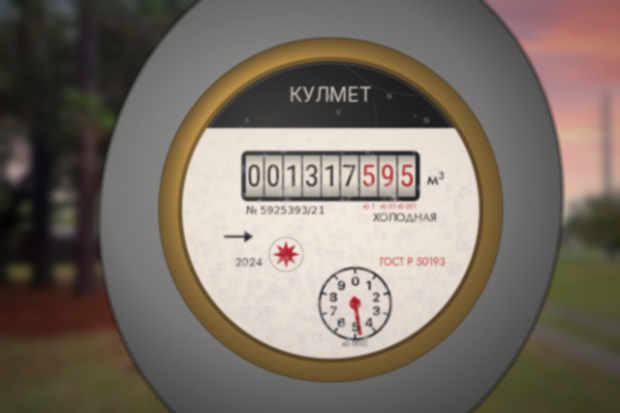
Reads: 1317.5954 m³
